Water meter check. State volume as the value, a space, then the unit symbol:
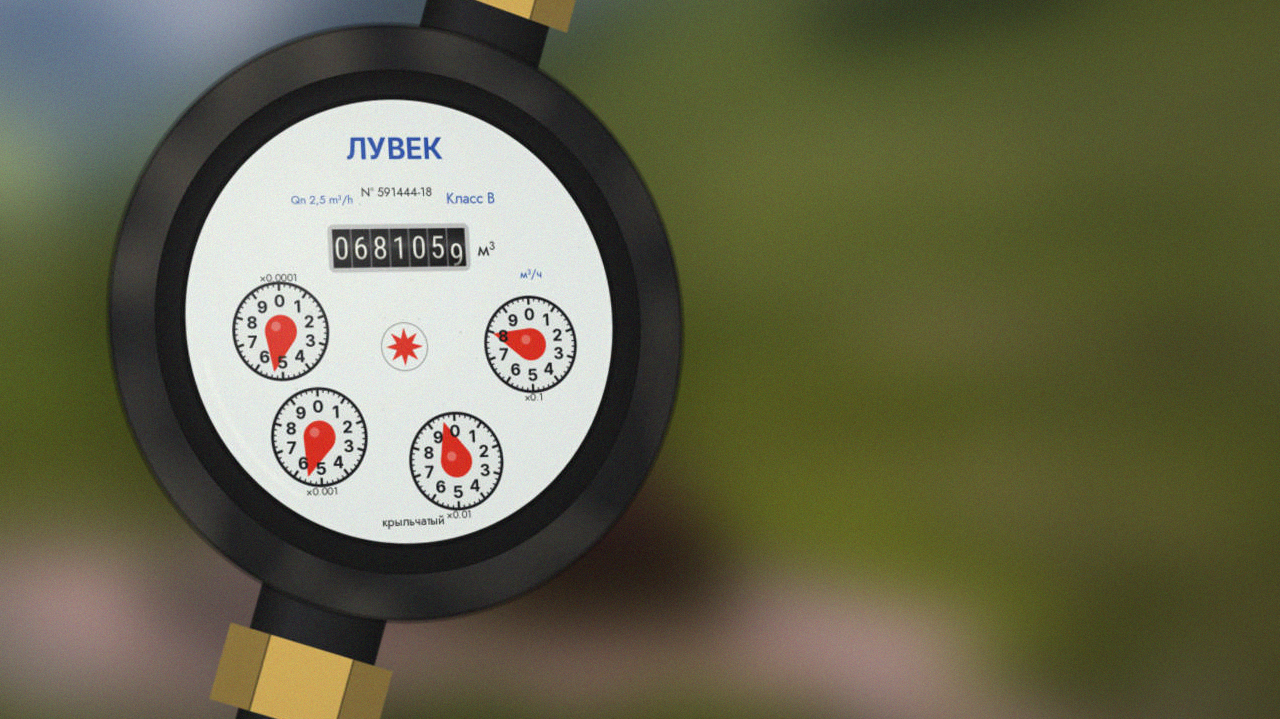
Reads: 681058.7955 m³
